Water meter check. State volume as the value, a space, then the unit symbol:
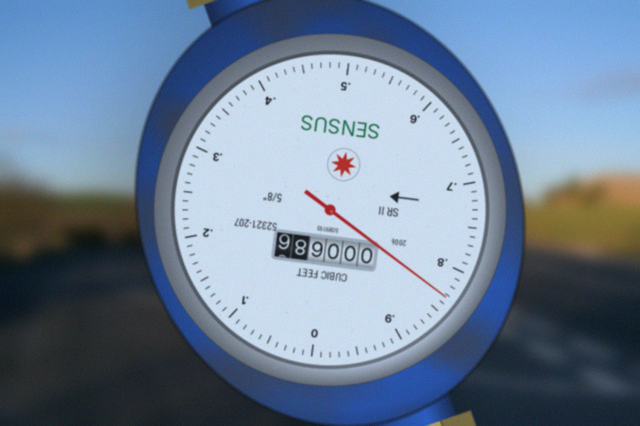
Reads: 685.83 ft³
